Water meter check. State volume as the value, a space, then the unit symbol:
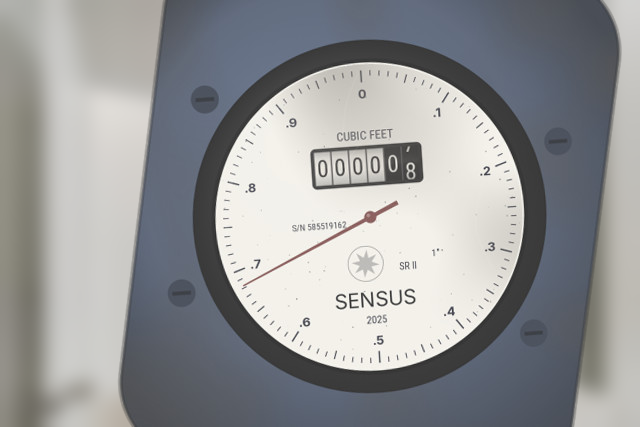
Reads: 7.68 ft³
